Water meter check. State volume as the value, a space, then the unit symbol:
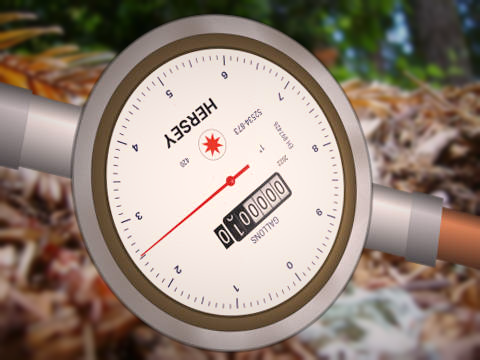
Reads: 12.5 gal
